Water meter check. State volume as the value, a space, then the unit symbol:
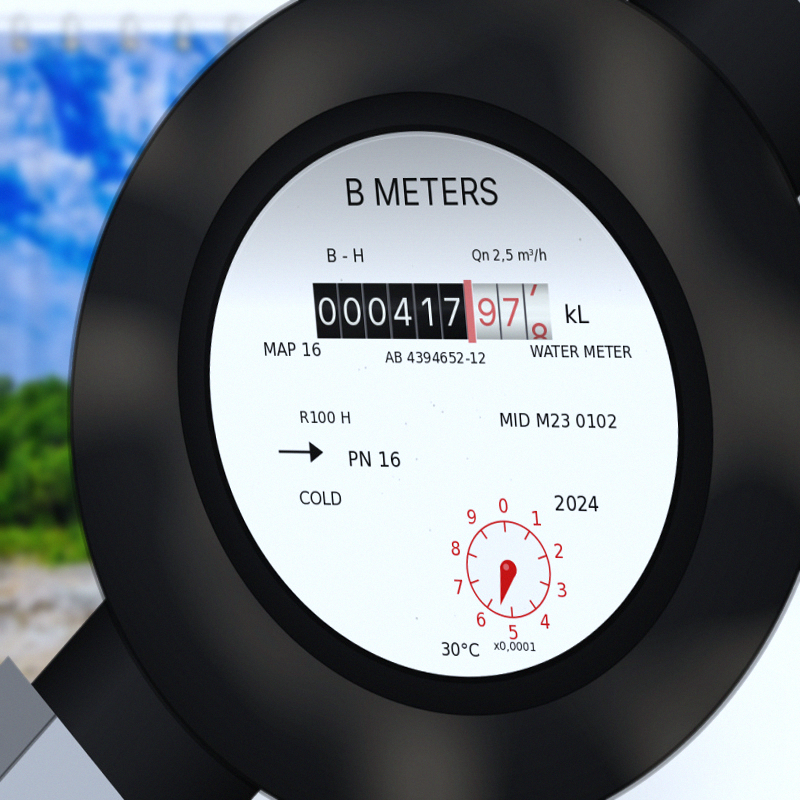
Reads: 417.9775 kL
